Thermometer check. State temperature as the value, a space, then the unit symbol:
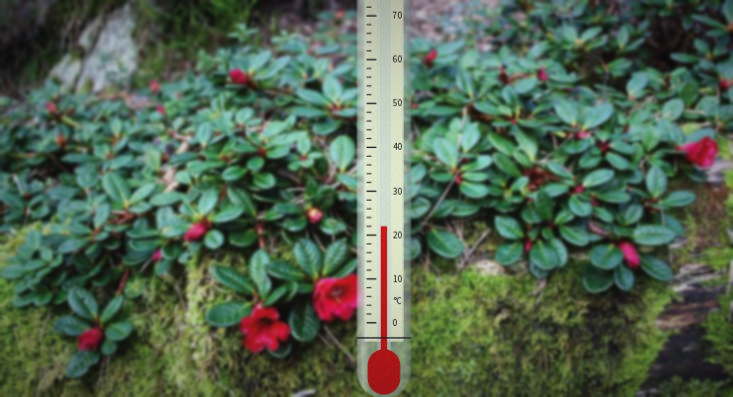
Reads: 22 °C
